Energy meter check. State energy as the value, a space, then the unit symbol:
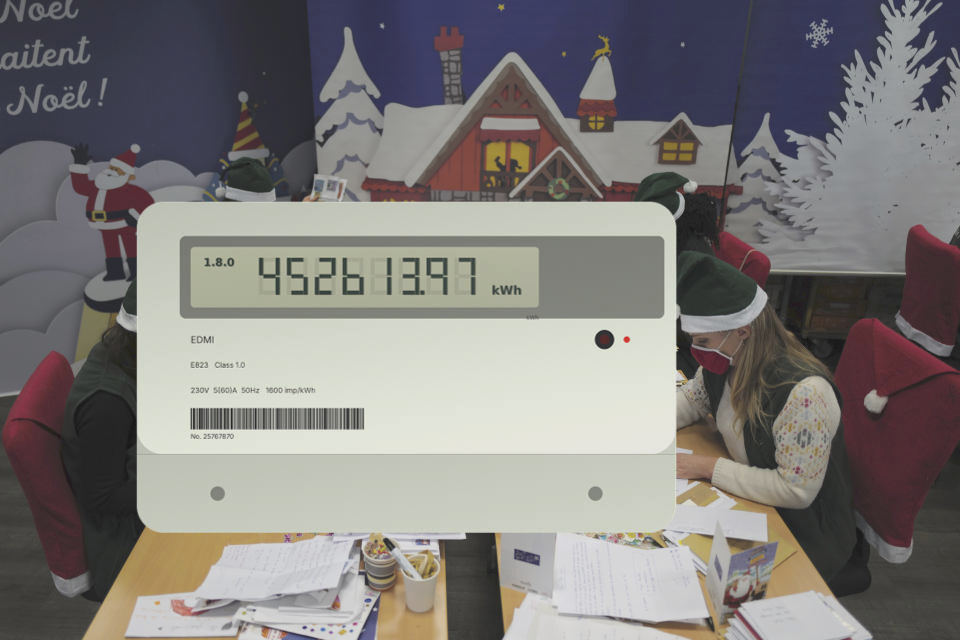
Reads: 452613.97 kWh
